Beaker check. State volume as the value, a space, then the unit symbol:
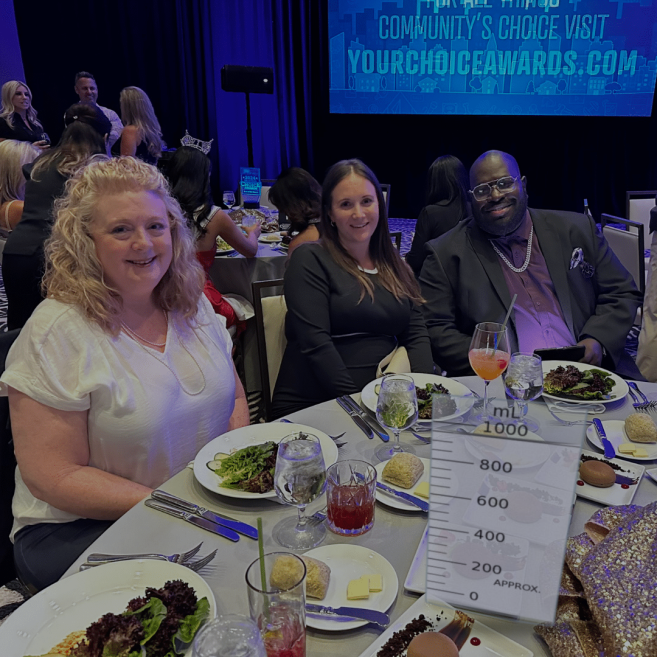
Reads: 950 mL
